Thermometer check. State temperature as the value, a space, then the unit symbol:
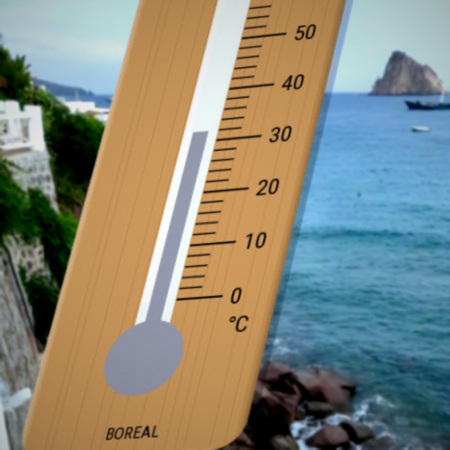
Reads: 32 °C
